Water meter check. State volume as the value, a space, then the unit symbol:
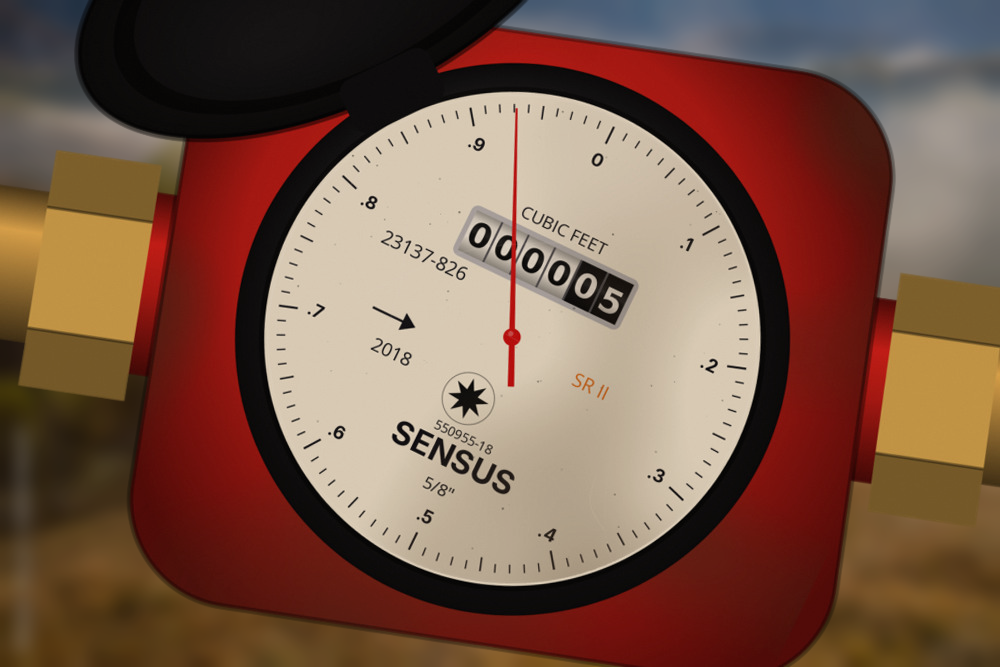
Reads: 4.93 ft³
